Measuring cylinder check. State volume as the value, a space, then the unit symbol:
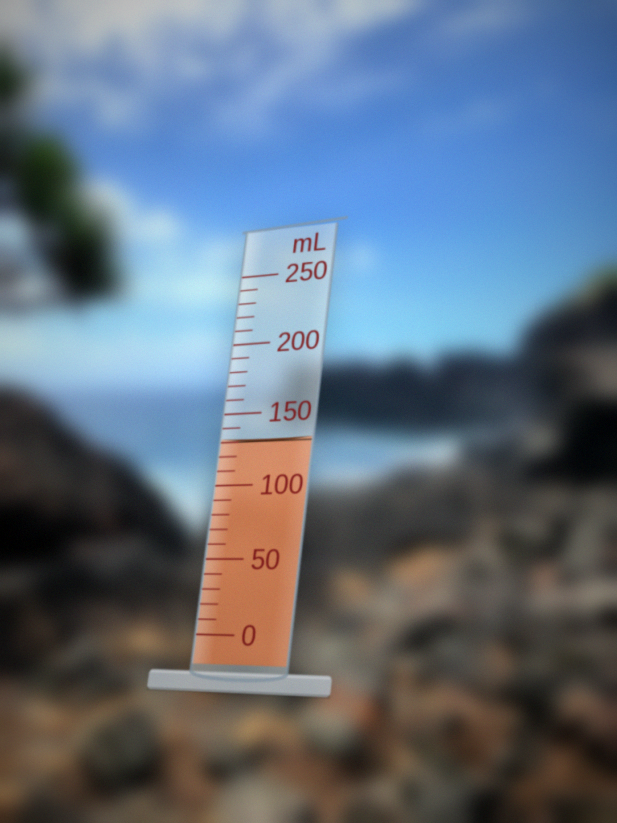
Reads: 130 mL
